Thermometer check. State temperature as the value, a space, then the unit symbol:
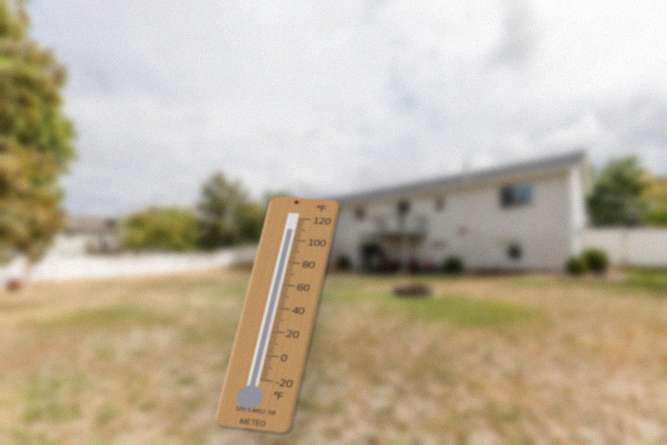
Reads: 110 °F
